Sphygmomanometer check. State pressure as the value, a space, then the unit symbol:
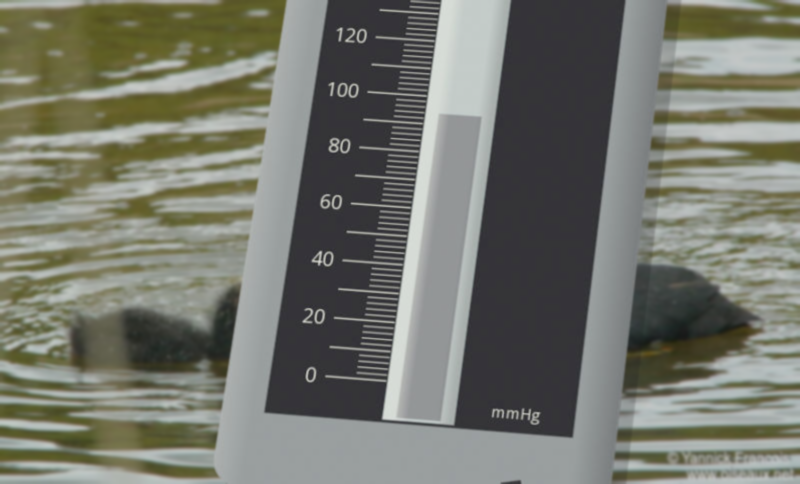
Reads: 94 mmHg
